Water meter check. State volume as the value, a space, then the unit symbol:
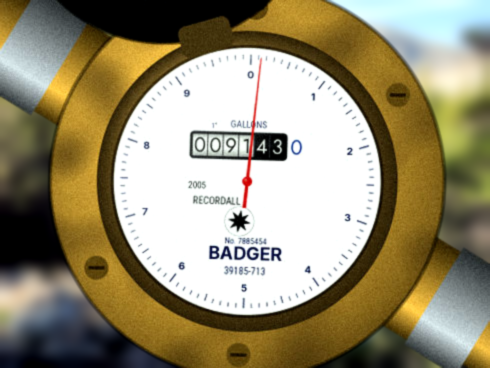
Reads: 91430.1 gal
